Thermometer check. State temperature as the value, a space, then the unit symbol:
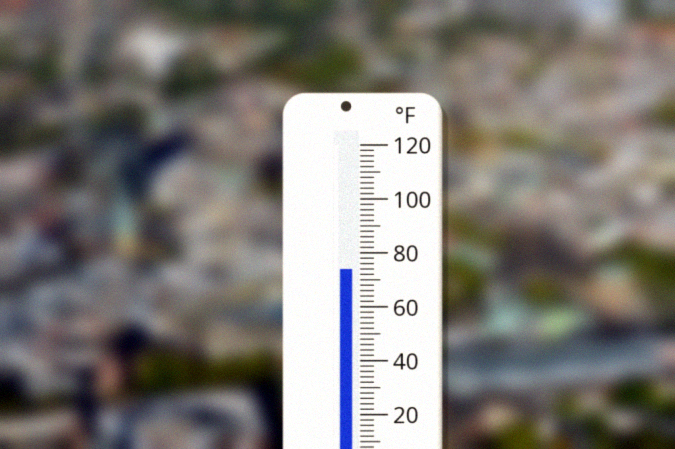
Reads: 74 °F
